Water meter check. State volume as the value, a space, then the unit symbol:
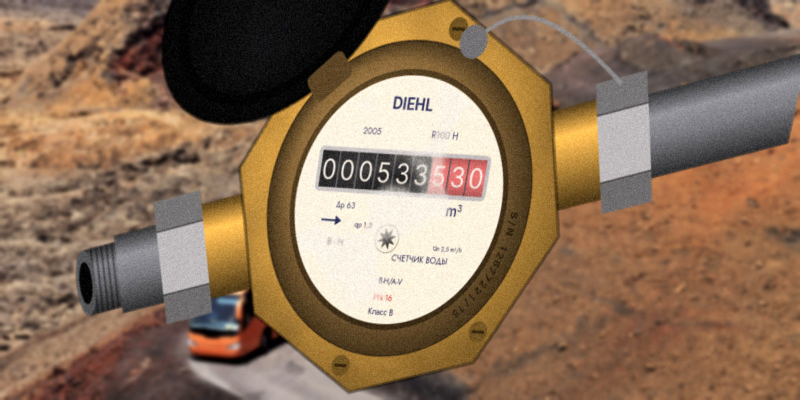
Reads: 533.530 m³
